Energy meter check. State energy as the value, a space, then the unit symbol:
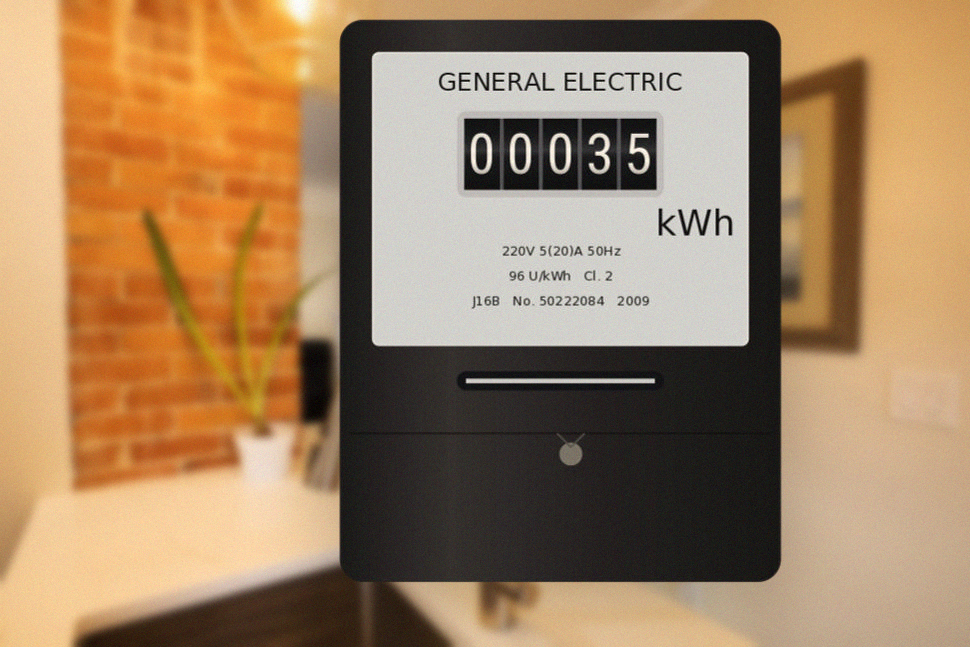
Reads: 35 kWh
